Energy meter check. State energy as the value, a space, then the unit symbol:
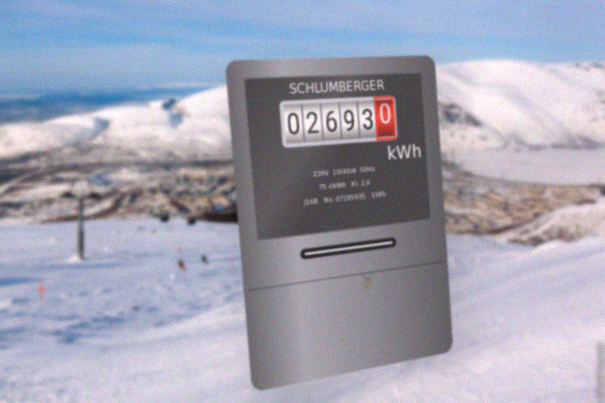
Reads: 2693.0 kWh
